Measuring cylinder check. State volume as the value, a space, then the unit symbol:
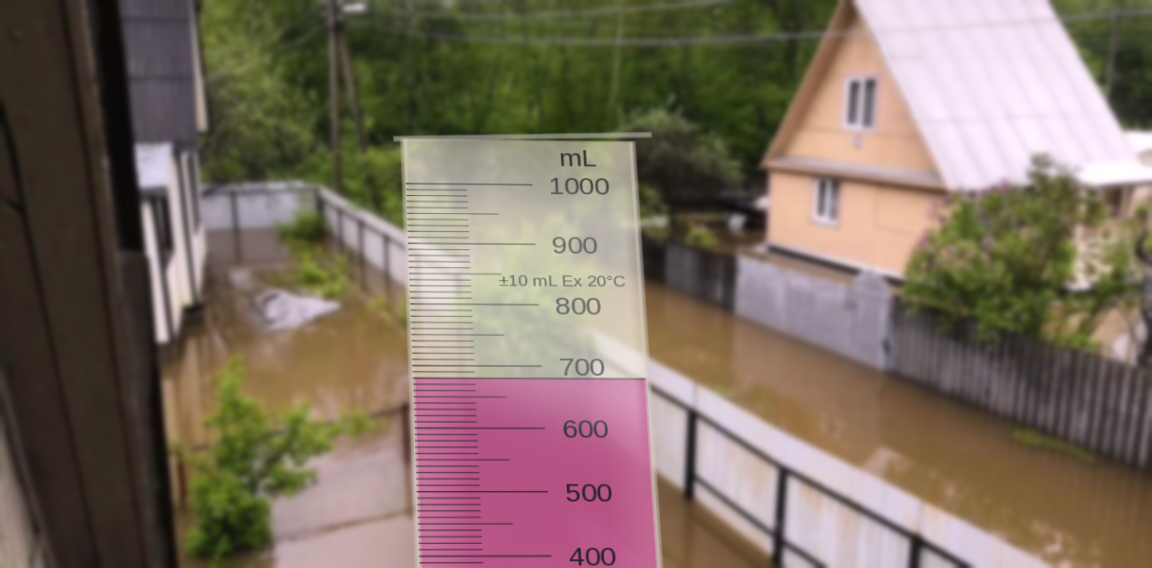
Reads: 680 mL
